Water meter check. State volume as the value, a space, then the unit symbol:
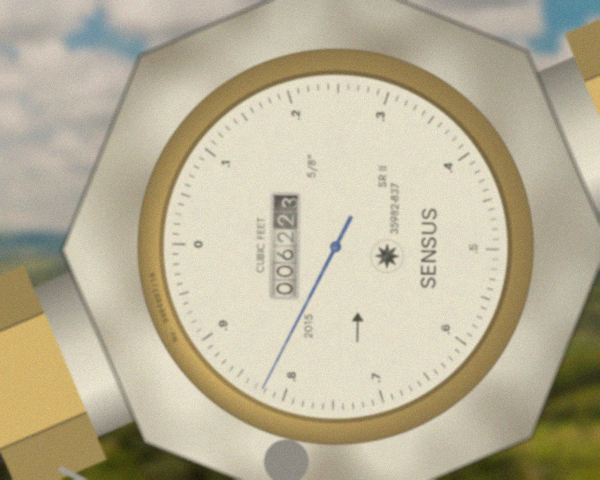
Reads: 6222.82 ft³
